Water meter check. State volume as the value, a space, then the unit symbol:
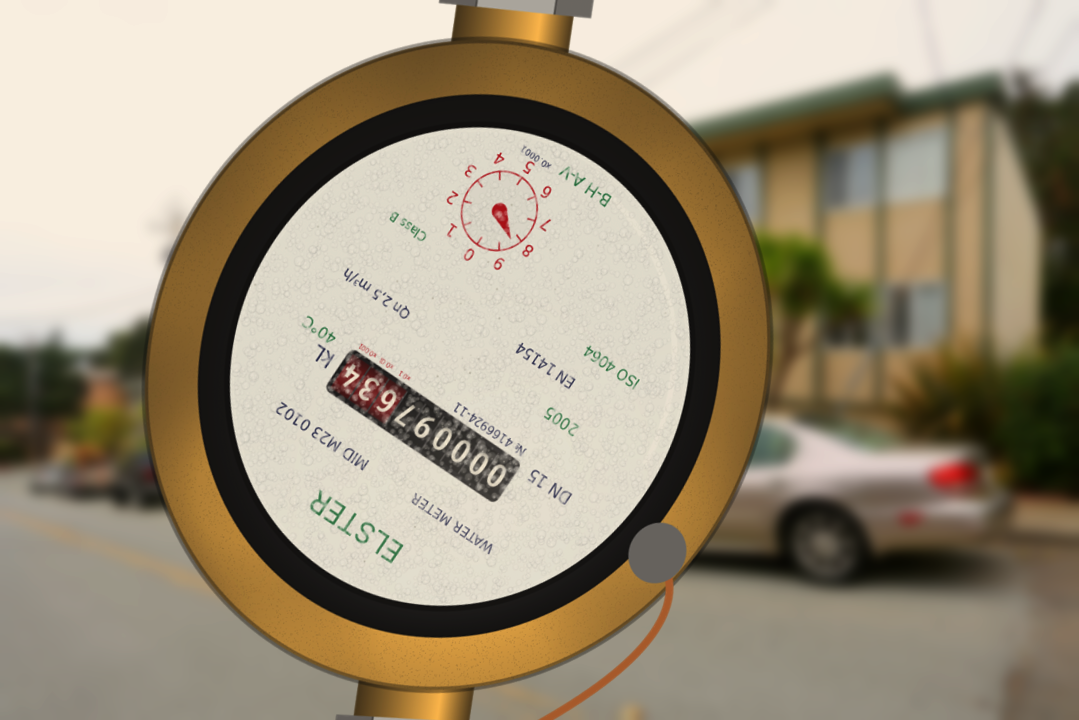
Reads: 97.6348 kL
